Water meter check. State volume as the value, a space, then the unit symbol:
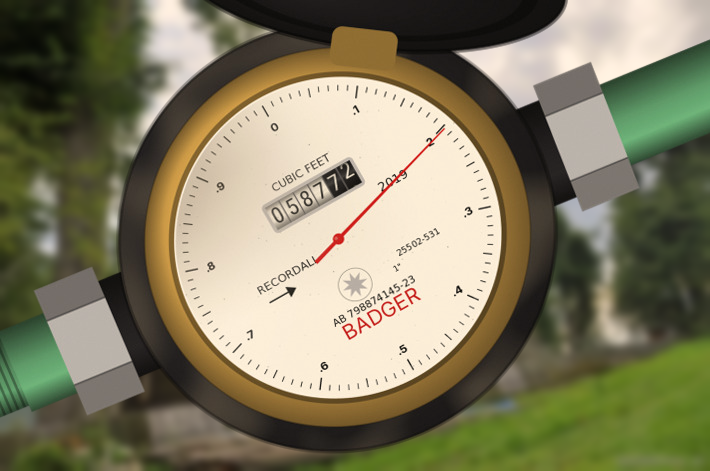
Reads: 58772.20 ft³
